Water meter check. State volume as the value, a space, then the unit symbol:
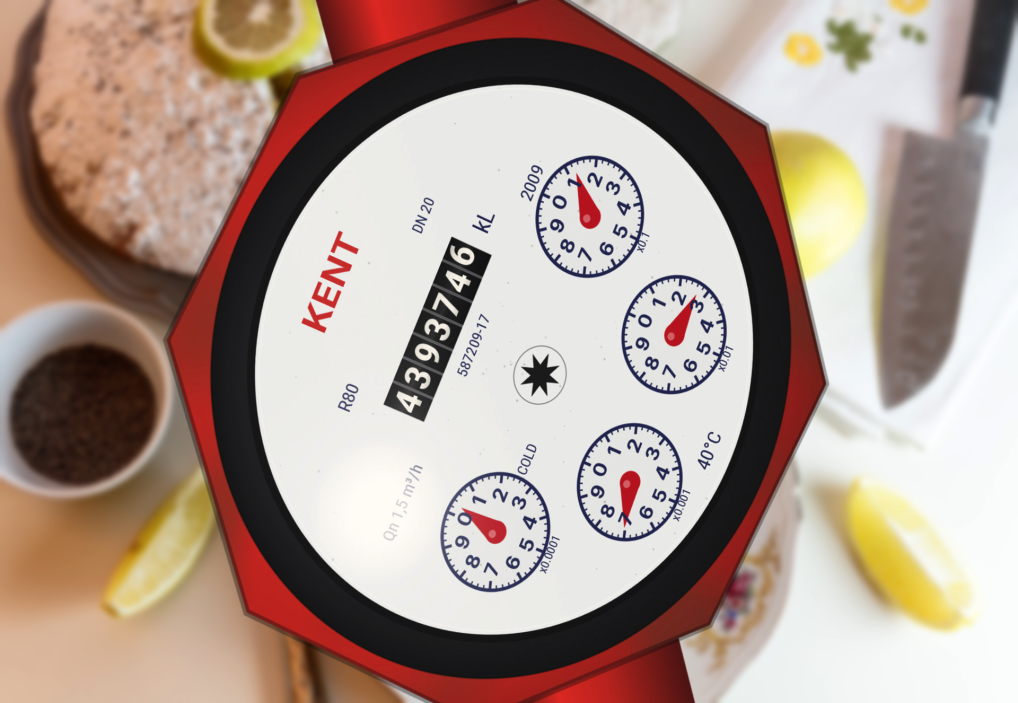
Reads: 4393746.1270 kL
